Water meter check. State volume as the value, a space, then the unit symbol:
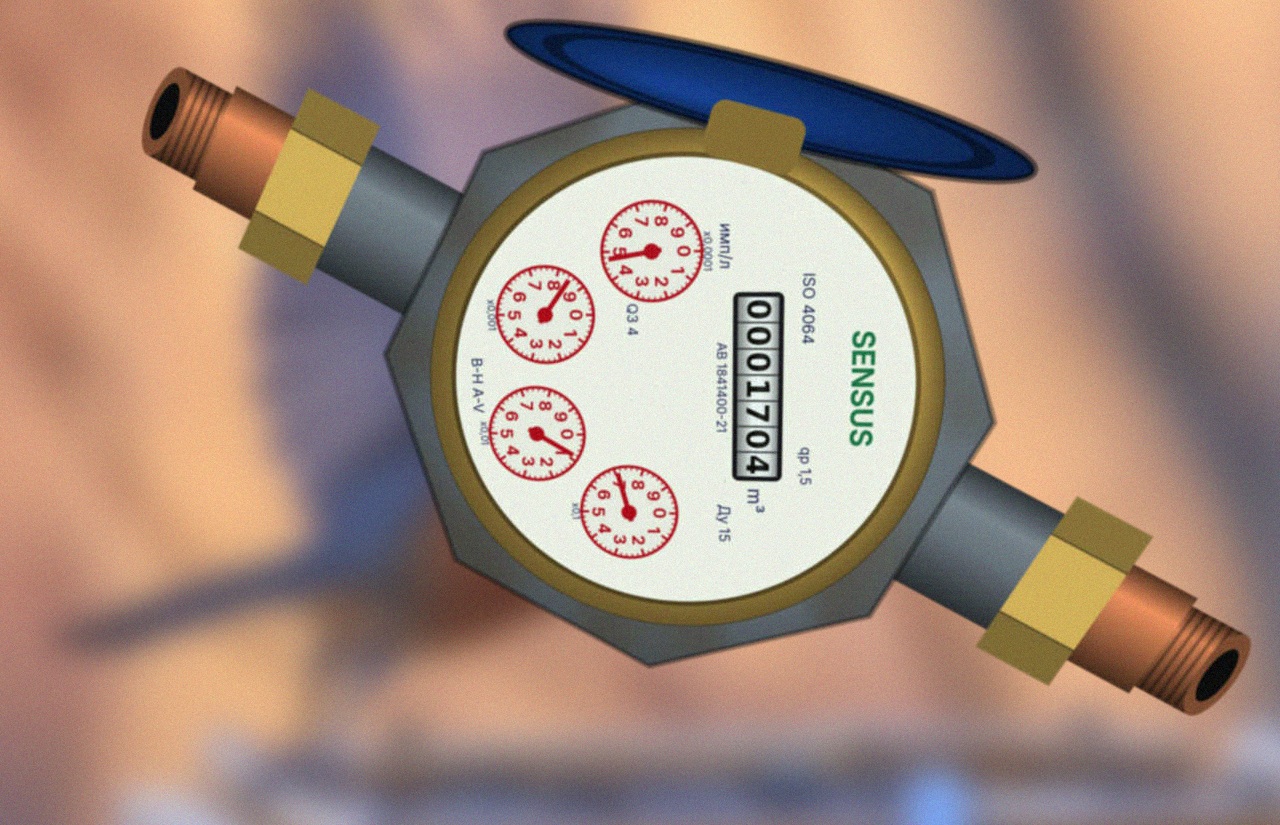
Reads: 1704.7084 m³
